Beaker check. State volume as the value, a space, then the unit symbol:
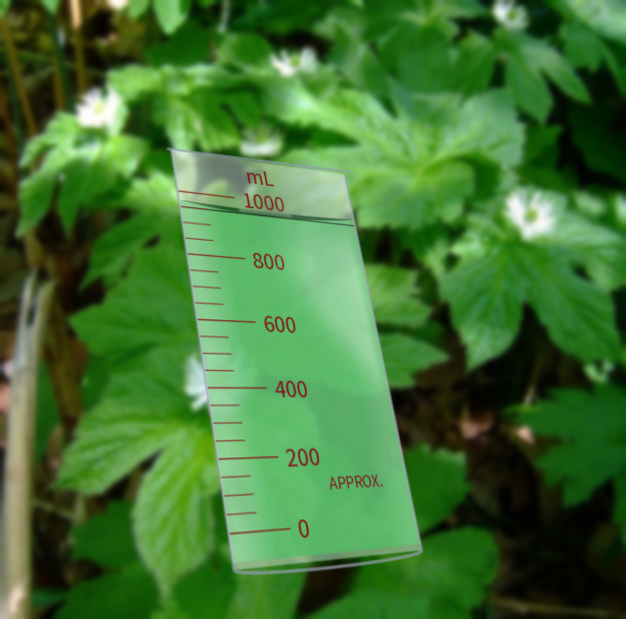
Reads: 950 mL
